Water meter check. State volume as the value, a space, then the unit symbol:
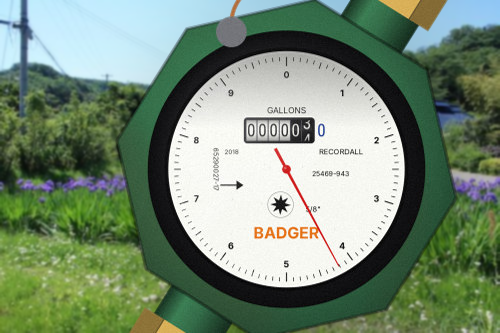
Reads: 34.2 gal
